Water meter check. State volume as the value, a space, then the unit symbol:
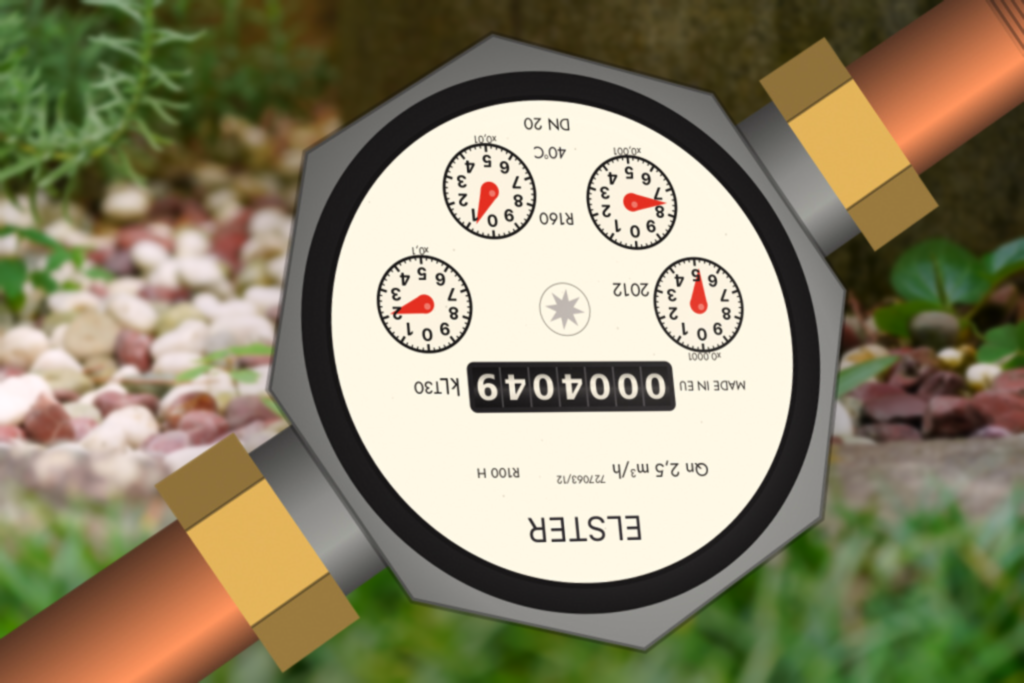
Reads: 4049.2075 kL
